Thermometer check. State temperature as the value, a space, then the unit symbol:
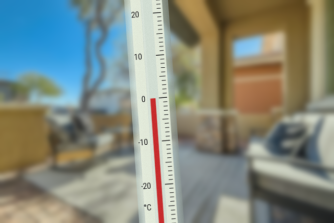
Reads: 0 °C
